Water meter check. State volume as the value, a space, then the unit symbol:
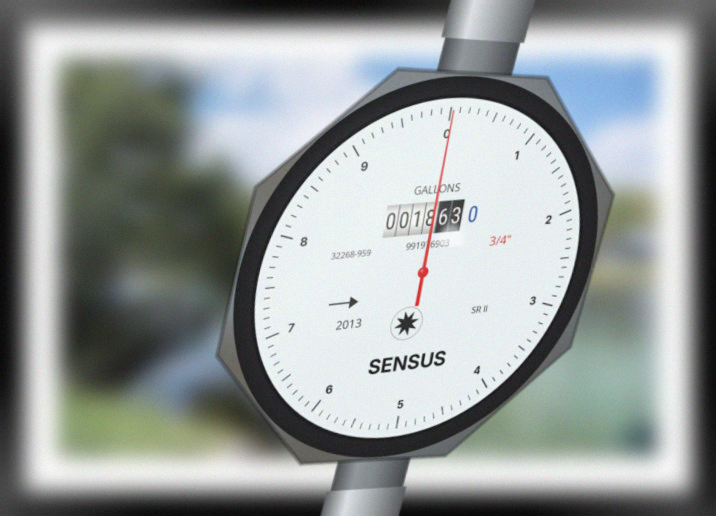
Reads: 18630.0 gal
